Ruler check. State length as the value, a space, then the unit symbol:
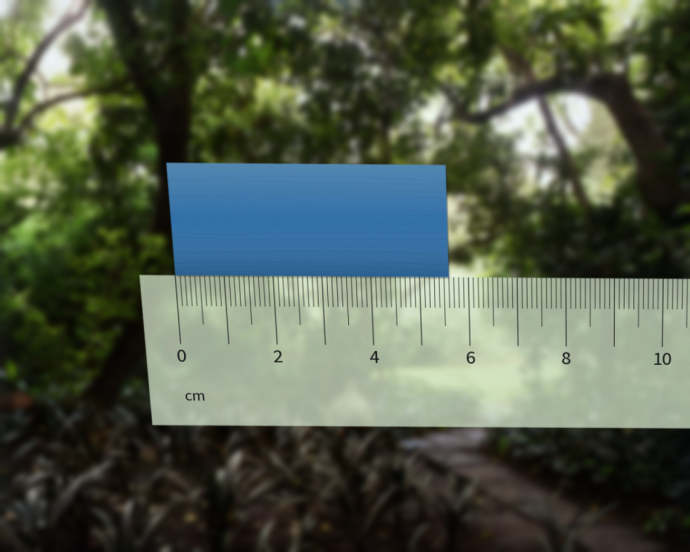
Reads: 5.6 cm
